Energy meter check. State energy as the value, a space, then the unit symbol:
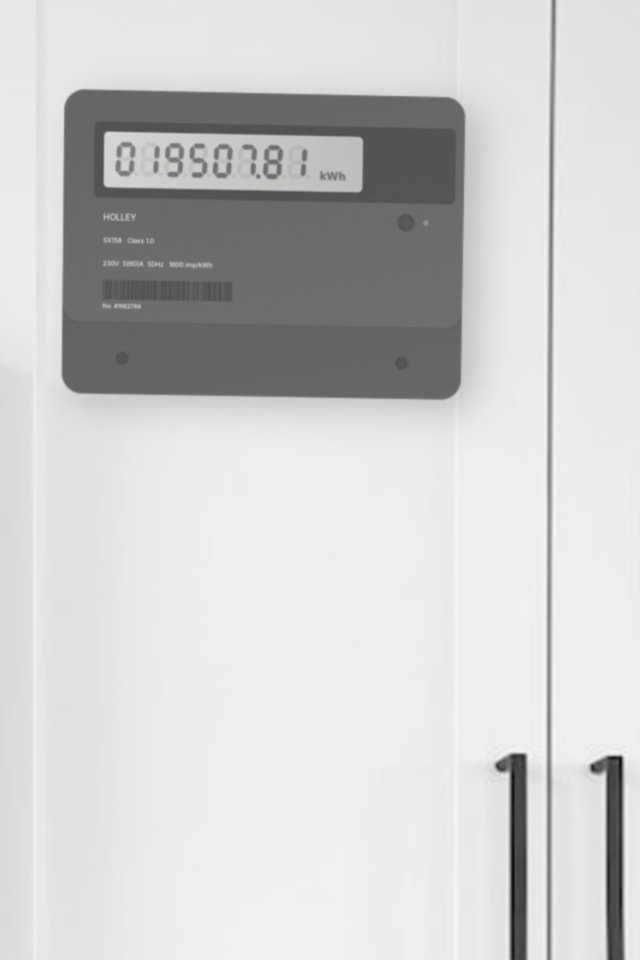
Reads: 19507.81 kWh
